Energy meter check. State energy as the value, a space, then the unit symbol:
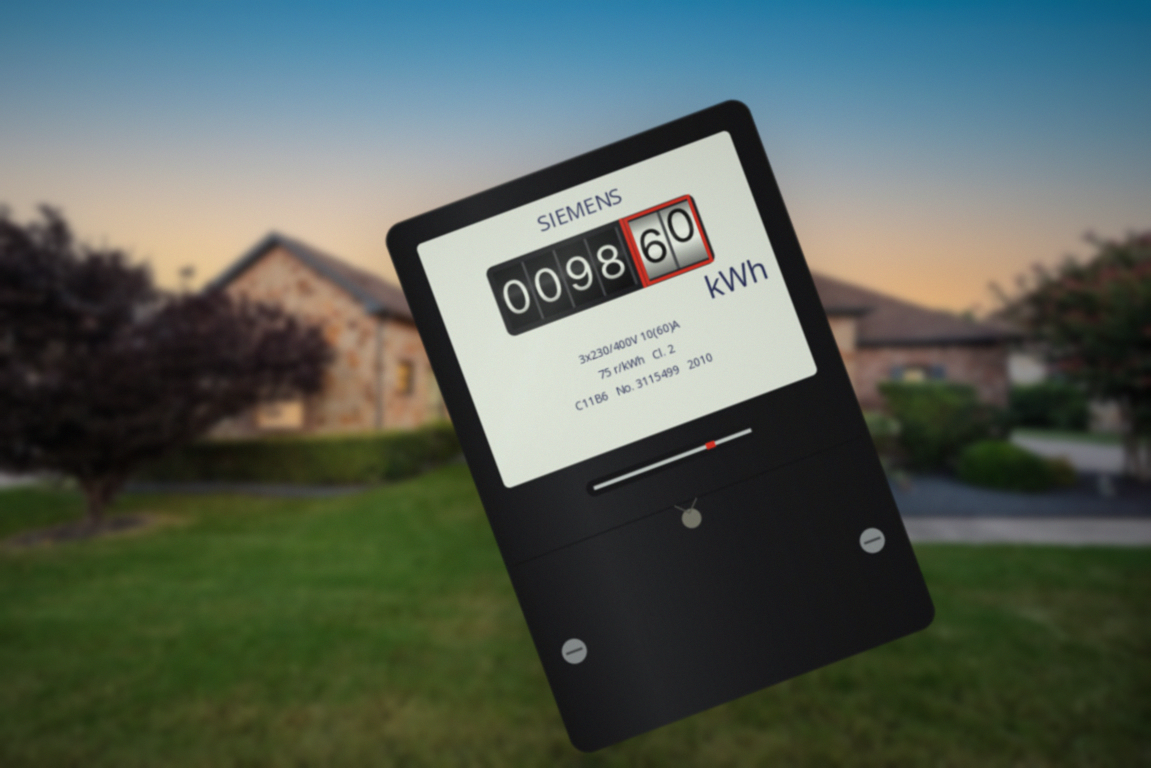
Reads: 98.60 kWh
